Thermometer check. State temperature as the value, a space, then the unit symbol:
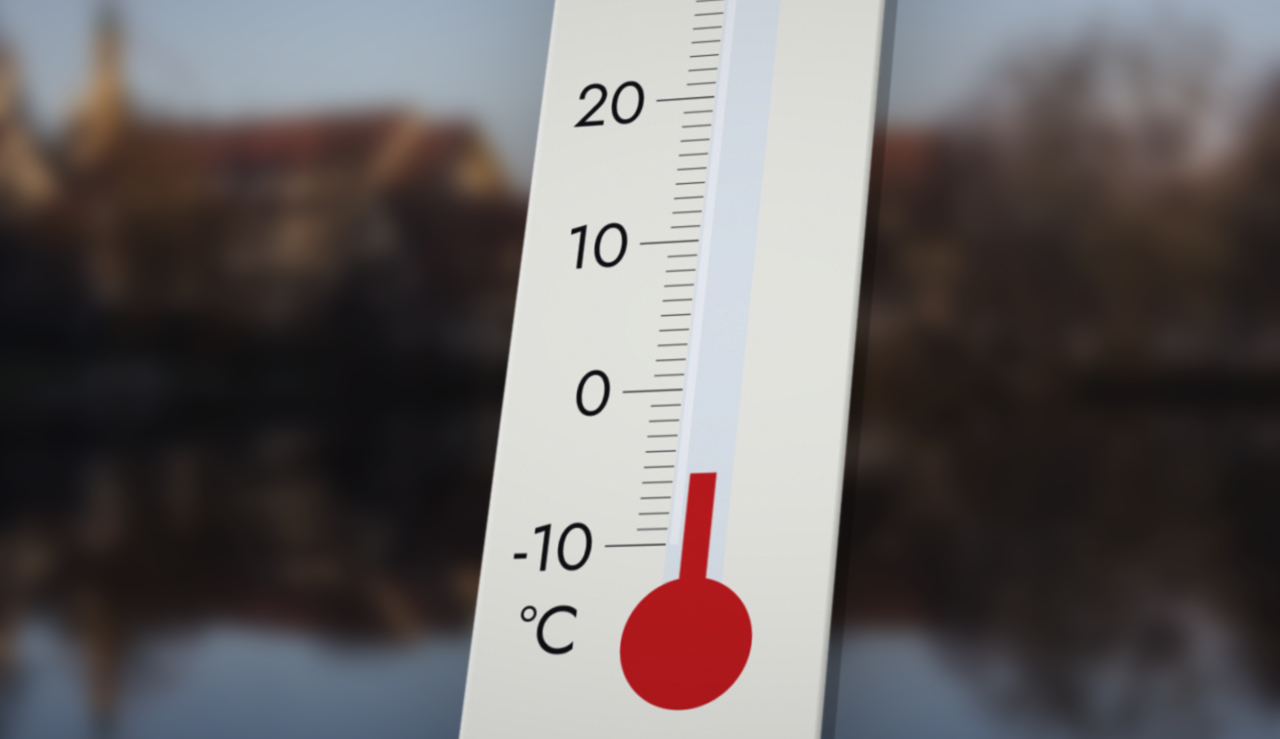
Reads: -5.5 °C
